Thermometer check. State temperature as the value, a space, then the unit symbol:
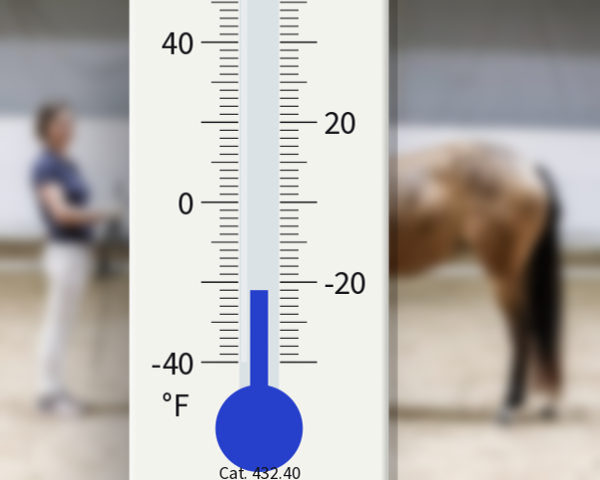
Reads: -22 °F
